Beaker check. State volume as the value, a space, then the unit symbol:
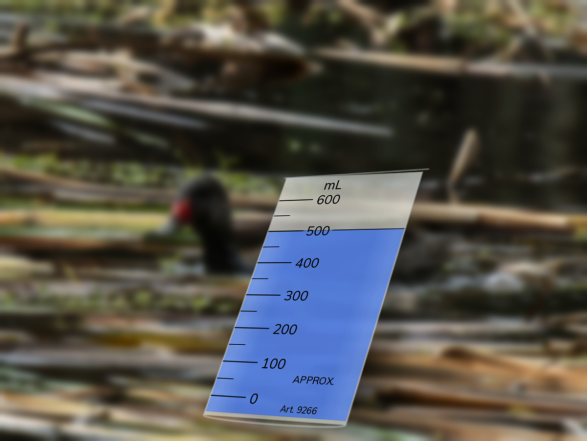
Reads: 500 mL
